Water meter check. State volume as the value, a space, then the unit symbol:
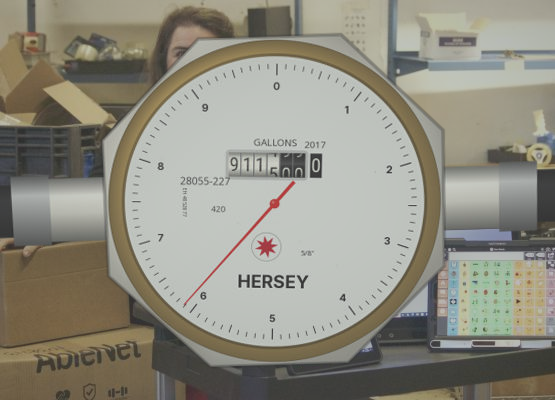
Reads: 9114996.1 gal
